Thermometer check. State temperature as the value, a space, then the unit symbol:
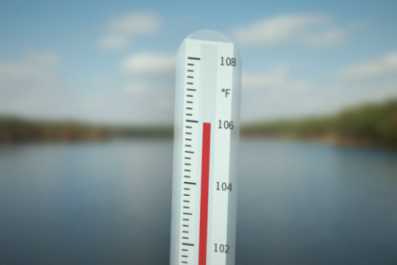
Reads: 106 °F
